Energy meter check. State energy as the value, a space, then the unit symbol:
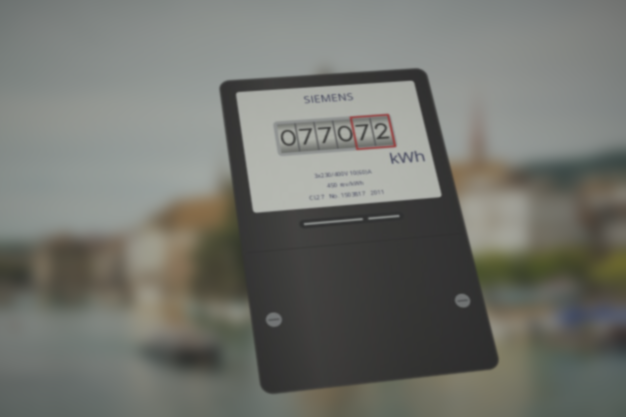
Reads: 770.72 kWh
